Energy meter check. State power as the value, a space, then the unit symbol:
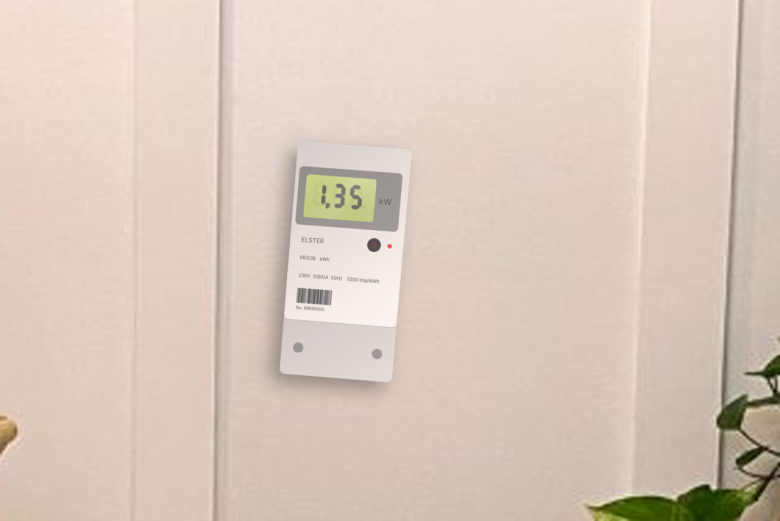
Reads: 1.35 kW
